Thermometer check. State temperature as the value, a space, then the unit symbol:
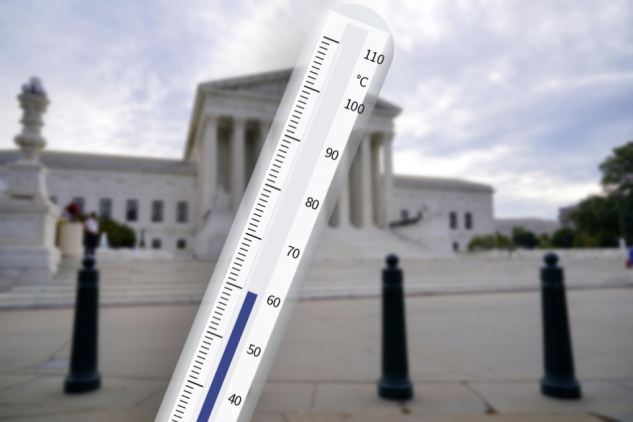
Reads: 60 °C
